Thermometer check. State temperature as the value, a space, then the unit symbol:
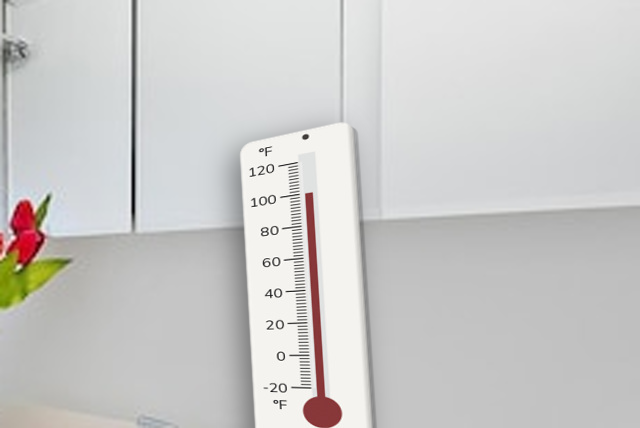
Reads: 100 °F
